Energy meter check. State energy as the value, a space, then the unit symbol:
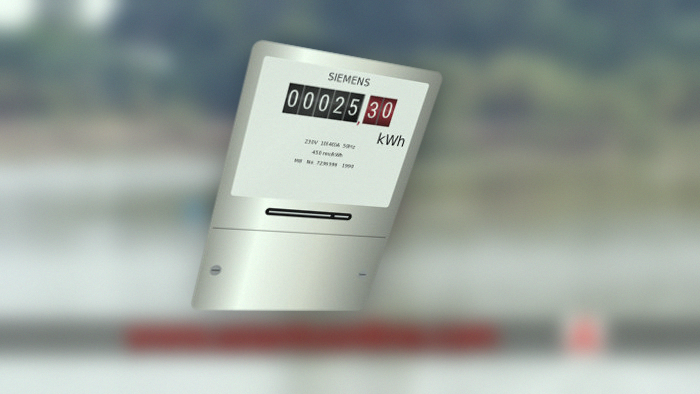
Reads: 25.30 kWh
